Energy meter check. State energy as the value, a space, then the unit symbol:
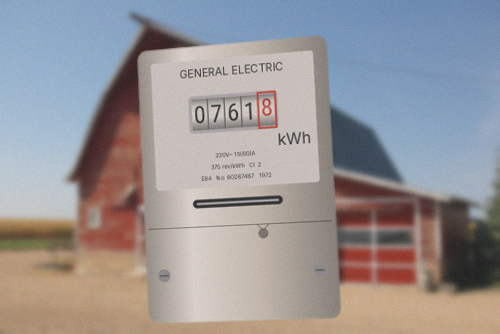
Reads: 761.8 kWh
